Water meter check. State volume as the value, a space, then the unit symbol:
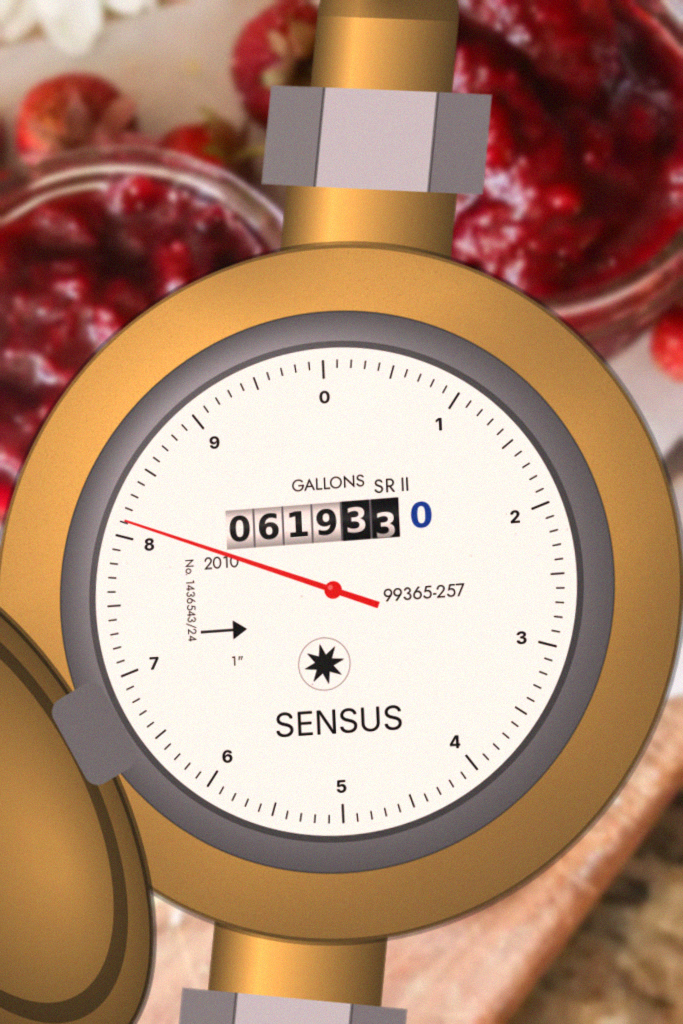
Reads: 619328.1 gal
